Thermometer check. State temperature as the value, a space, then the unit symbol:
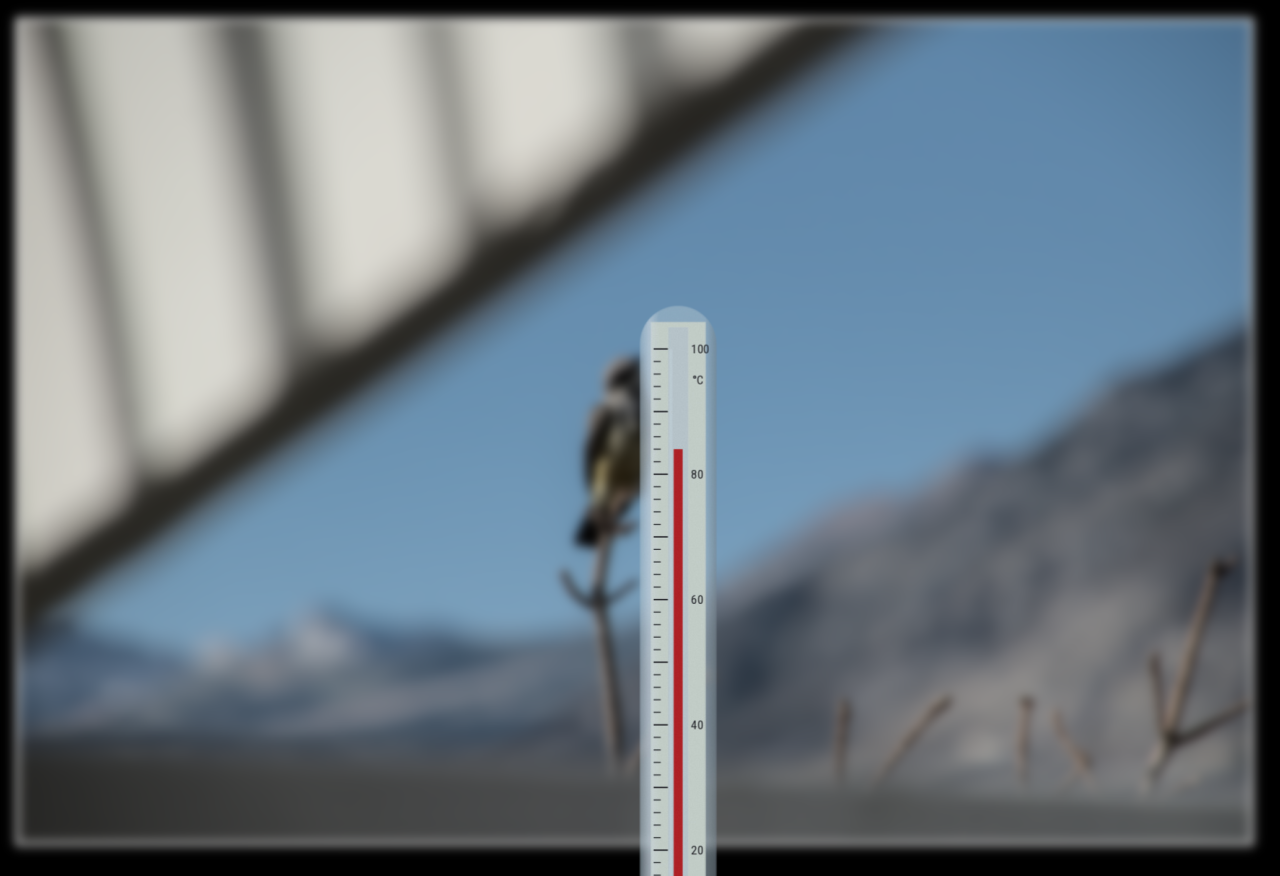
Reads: 84 °C
